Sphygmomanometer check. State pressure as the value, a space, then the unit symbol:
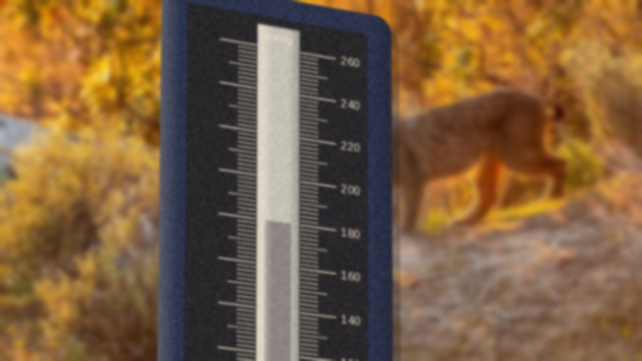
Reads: 180 mmHg
